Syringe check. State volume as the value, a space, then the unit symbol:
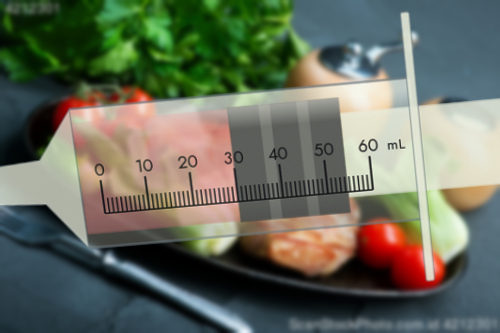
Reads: 30 mL
